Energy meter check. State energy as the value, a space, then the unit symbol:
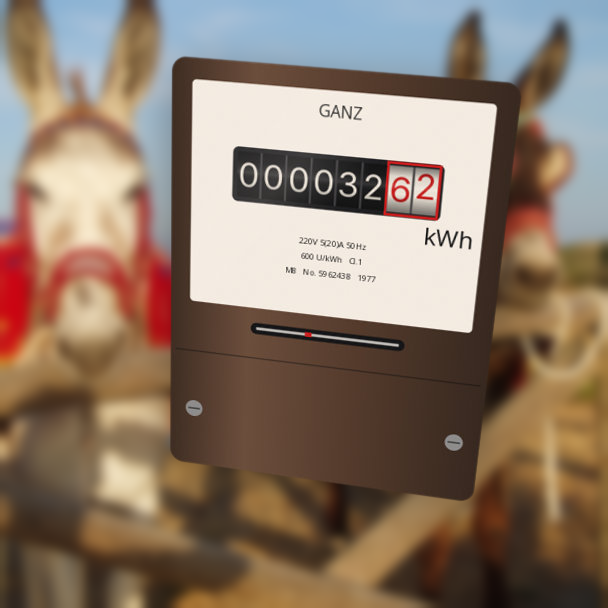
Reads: 32.62 kWh
